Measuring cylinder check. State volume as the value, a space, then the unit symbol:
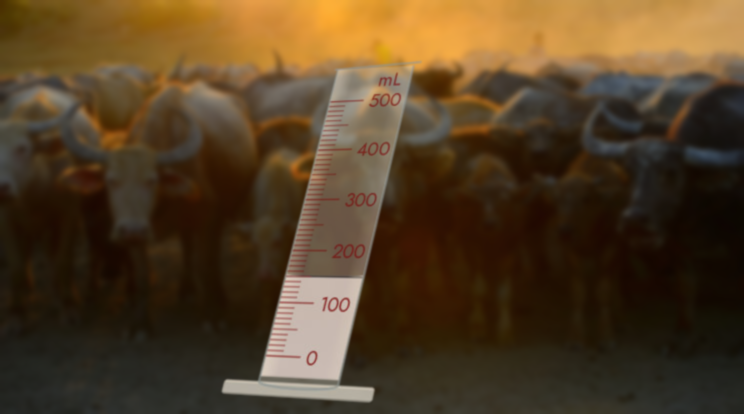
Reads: 150 mL
